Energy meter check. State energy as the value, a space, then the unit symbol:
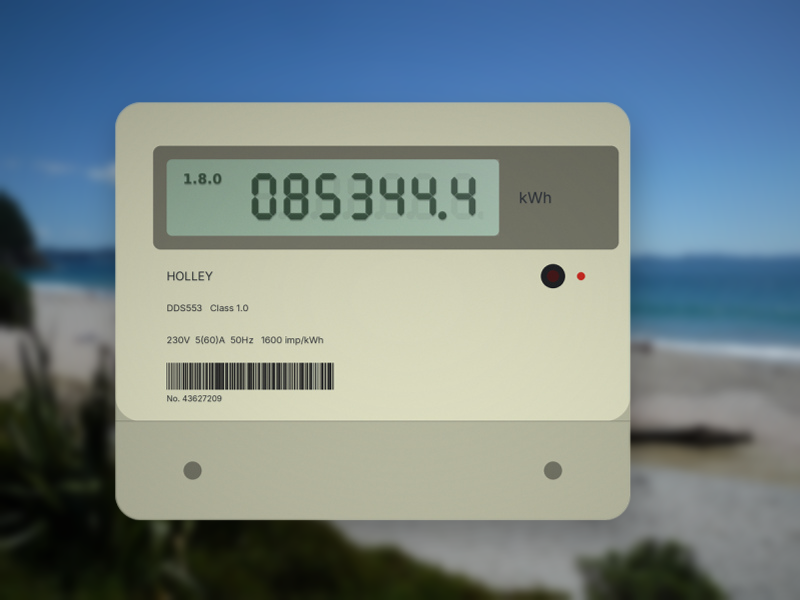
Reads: 85344.4 kWh
